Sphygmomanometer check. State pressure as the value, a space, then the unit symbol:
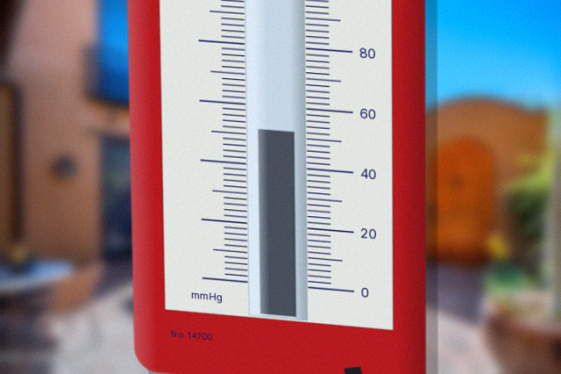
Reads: 52 mmHg
